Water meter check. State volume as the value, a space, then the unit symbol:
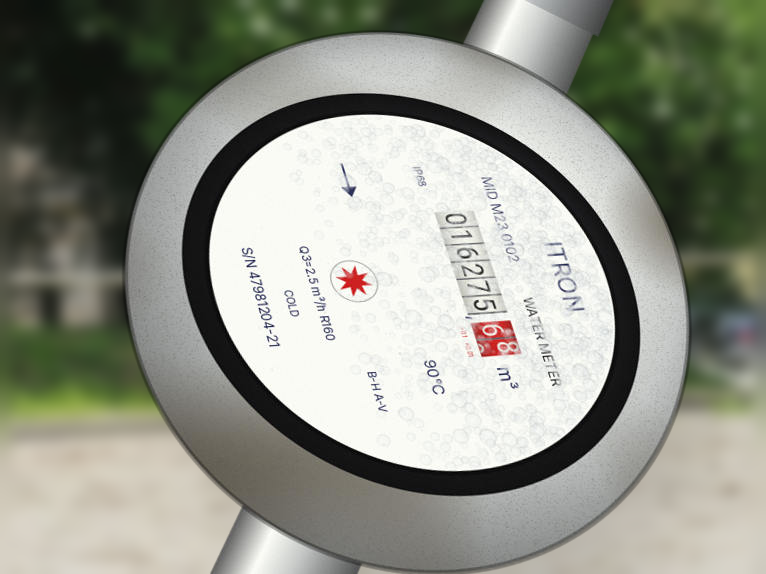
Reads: 16275.68 m³
